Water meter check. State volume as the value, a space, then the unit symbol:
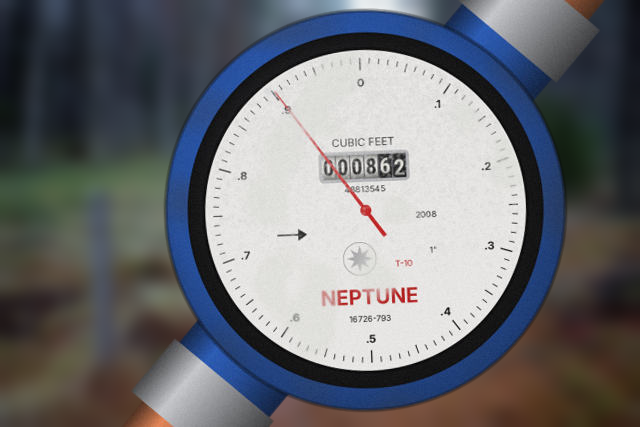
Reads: 861.90 ft³
